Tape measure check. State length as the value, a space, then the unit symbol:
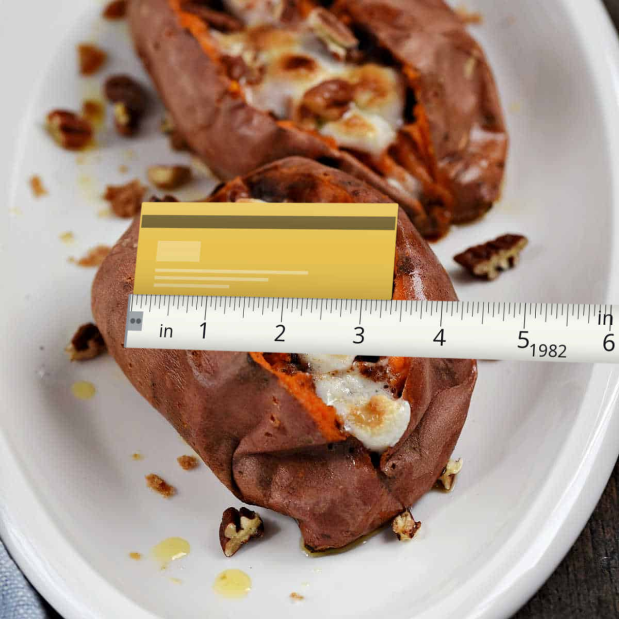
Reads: 3.375 in
